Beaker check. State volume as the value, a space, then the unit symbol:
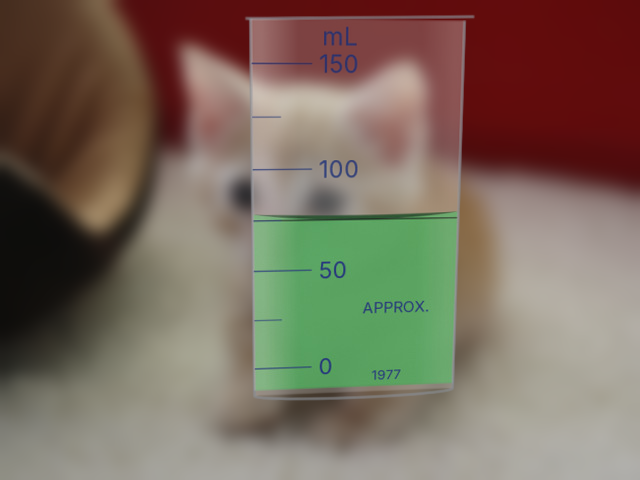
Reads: 75 mL
